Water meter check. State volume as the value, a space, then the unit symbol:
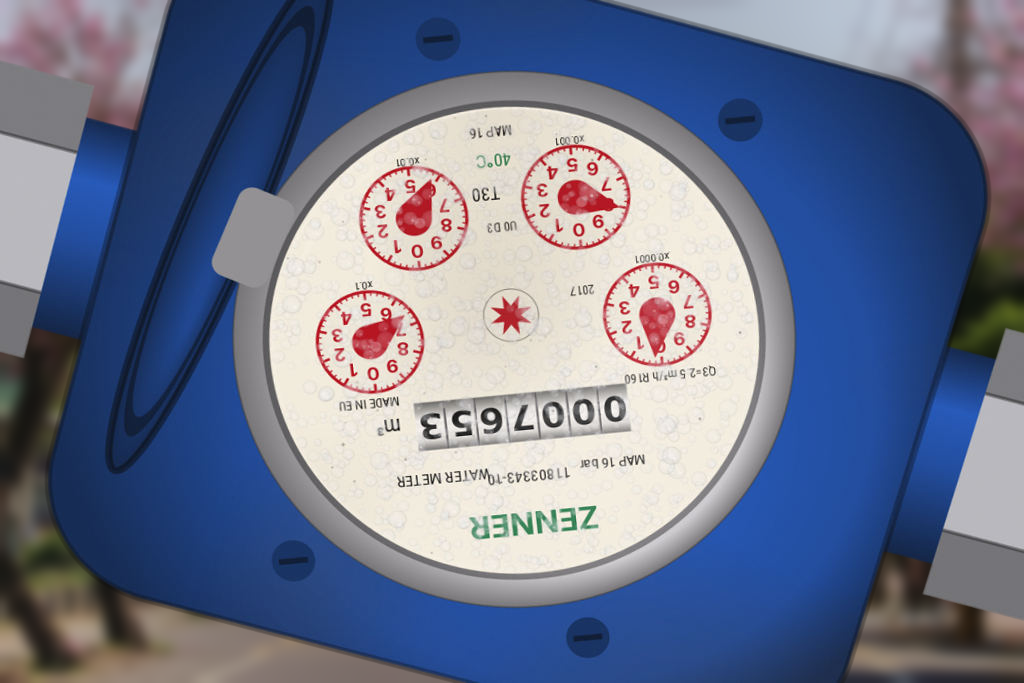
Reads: 7653.6580 m³
